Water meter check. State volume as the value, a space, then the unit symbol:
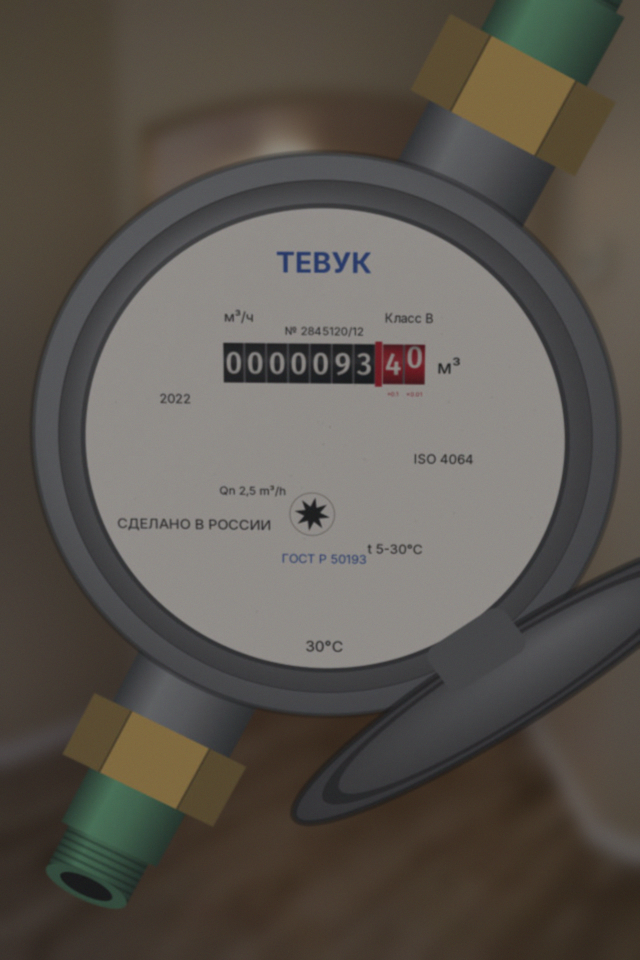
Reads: 93.40 m³
